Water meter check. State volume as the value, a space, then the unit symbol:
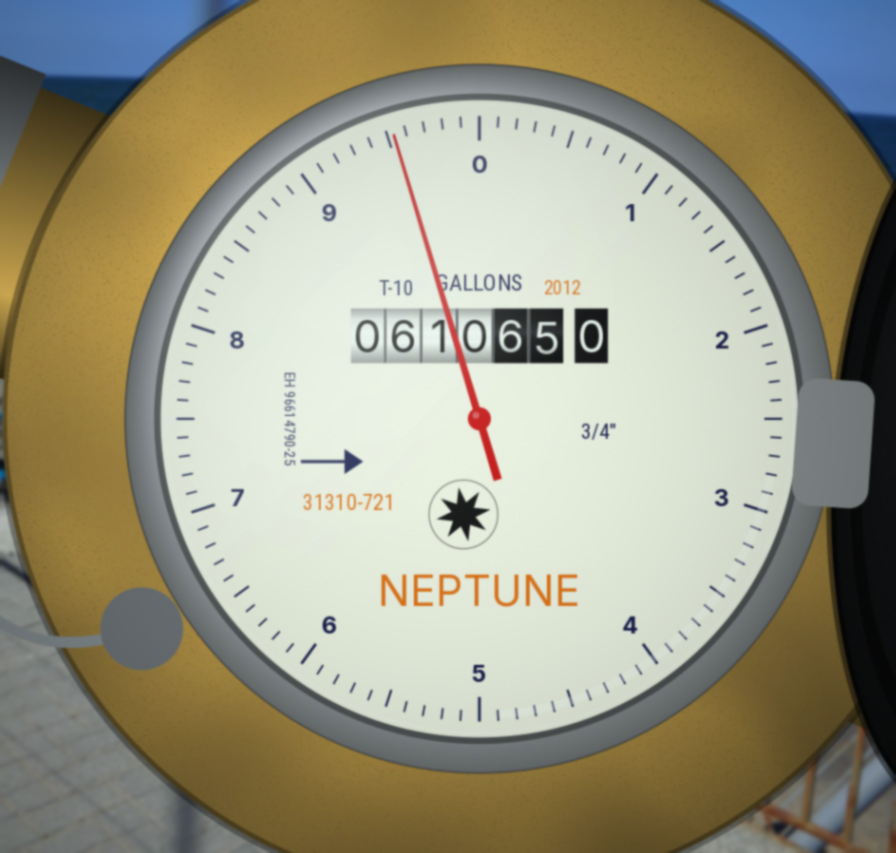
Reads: 610649.5 gal
